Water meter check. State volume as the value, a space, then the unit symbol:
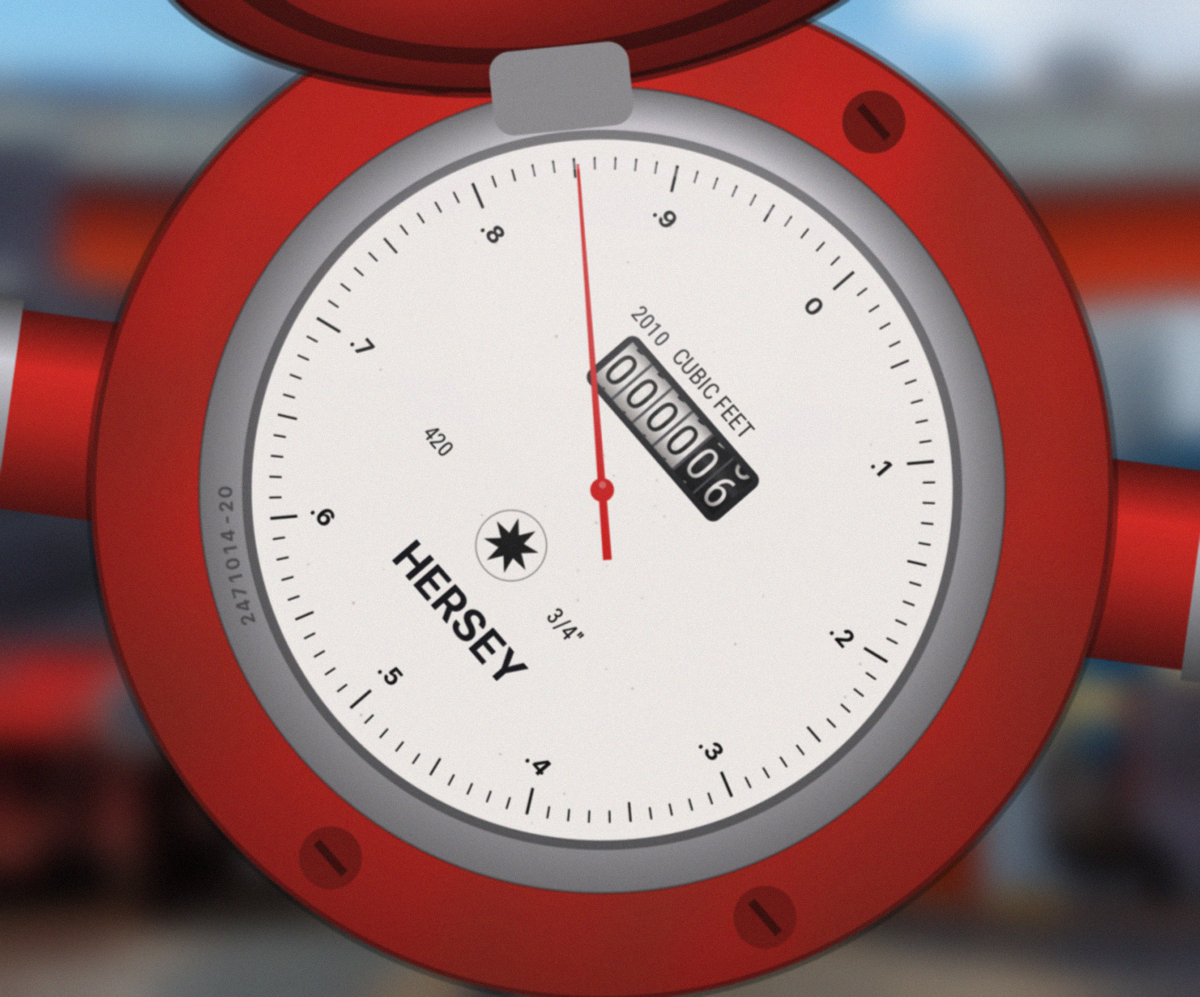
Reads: 5.85 ft³
